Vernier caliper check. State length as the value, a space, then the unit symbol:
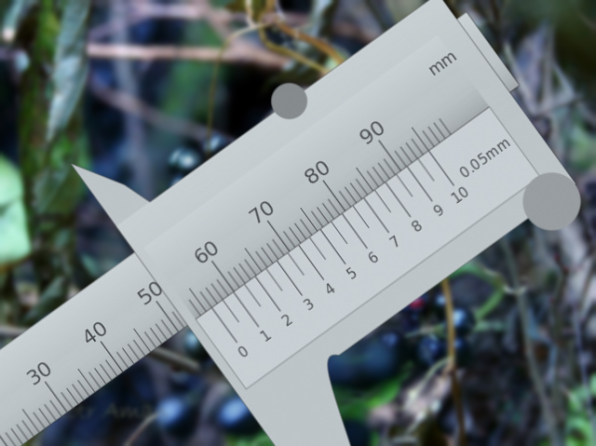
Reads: 56.0 mm
